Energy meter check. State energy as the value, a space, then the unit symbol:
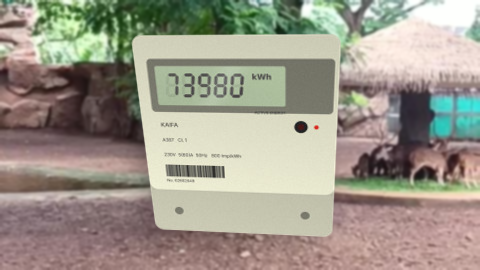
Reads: 73980 kWh
